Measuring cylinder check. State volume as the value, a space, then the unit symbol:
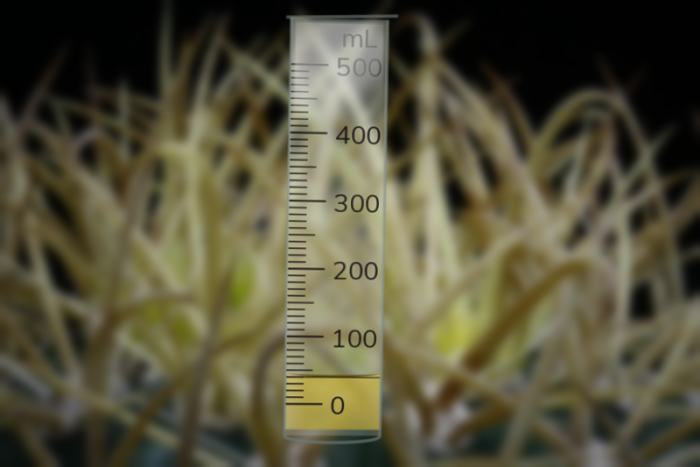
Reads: 40 mL
